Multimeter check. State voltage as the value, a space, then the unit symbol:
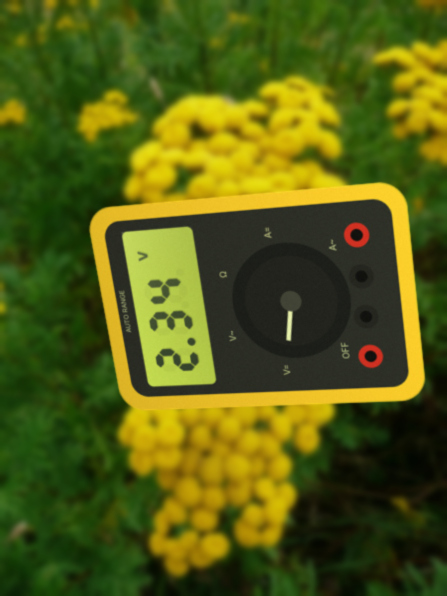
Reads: 2.34 V
